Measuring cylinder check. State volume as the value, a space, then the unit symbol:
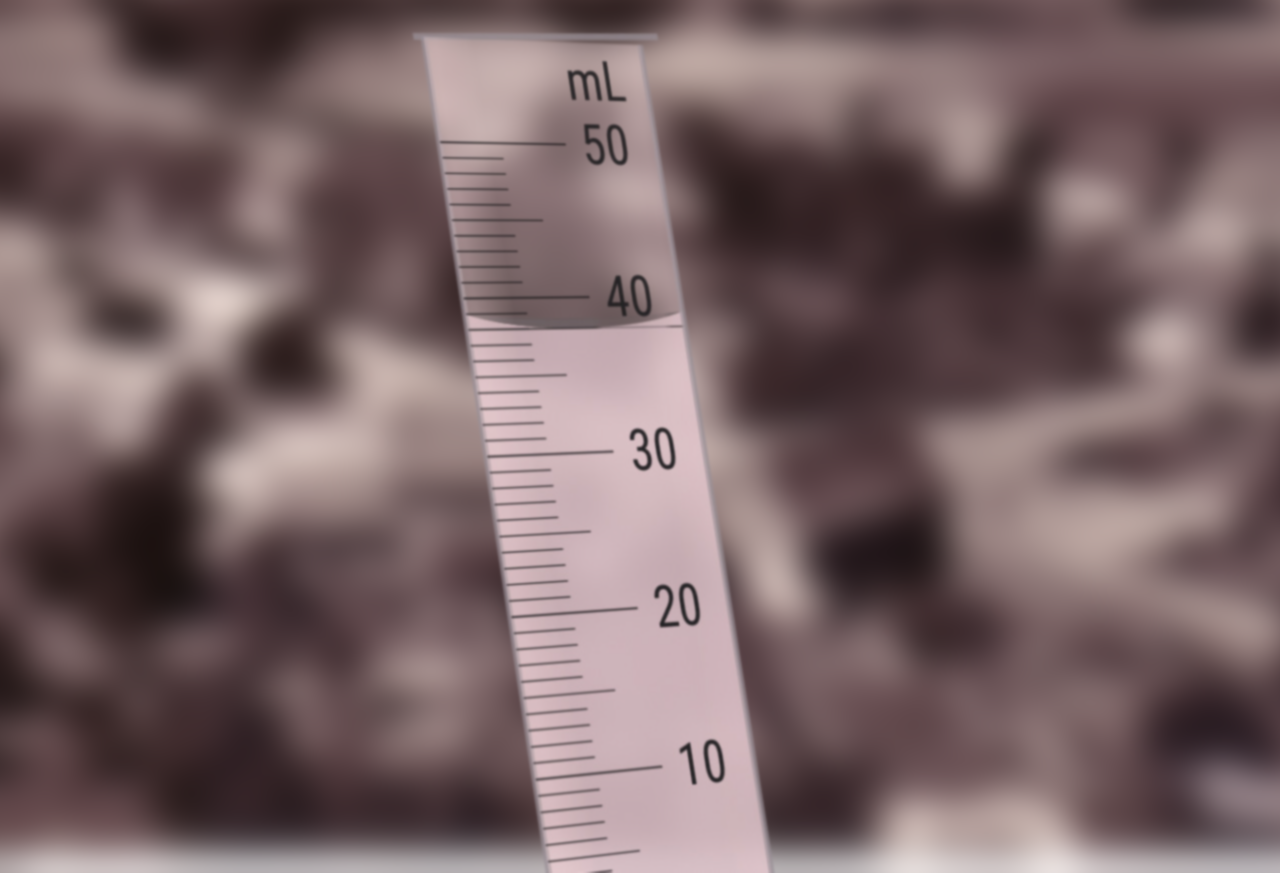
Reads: 38 mL
